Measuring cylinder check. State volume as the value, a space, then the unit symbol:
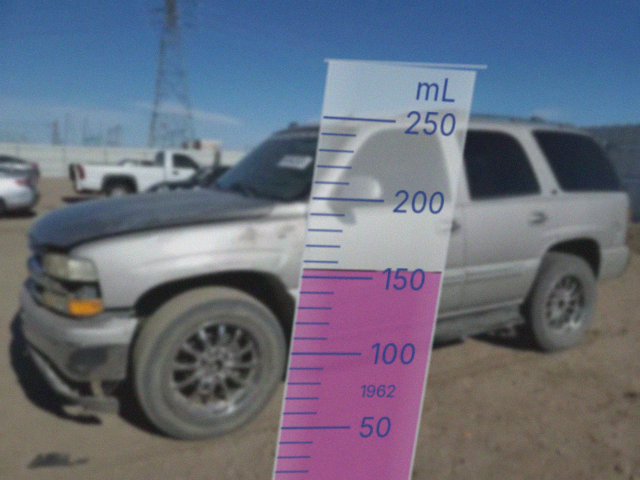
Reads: 155 mL
